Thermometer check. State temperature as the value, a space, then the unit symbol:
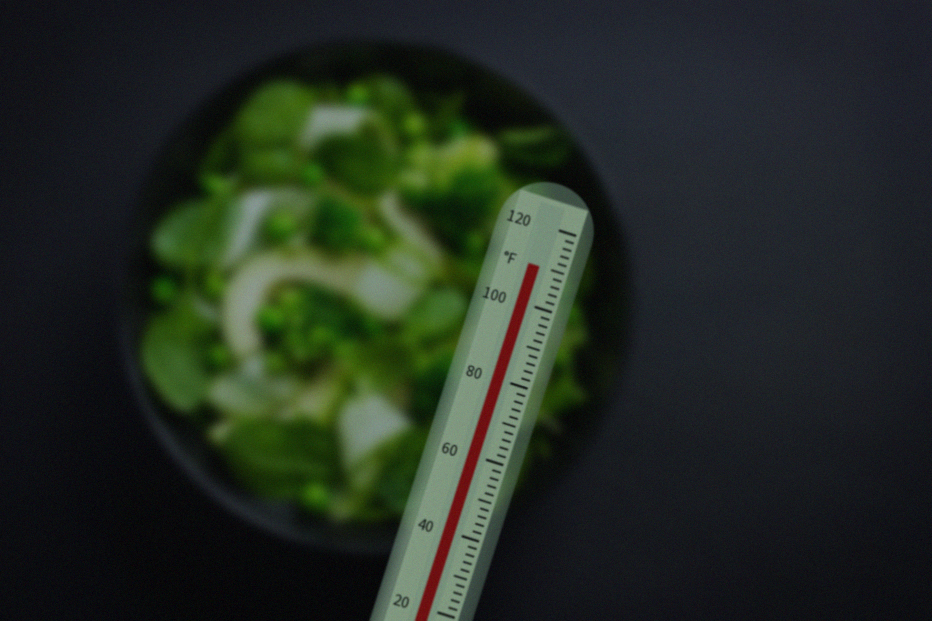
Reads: 110 °F
